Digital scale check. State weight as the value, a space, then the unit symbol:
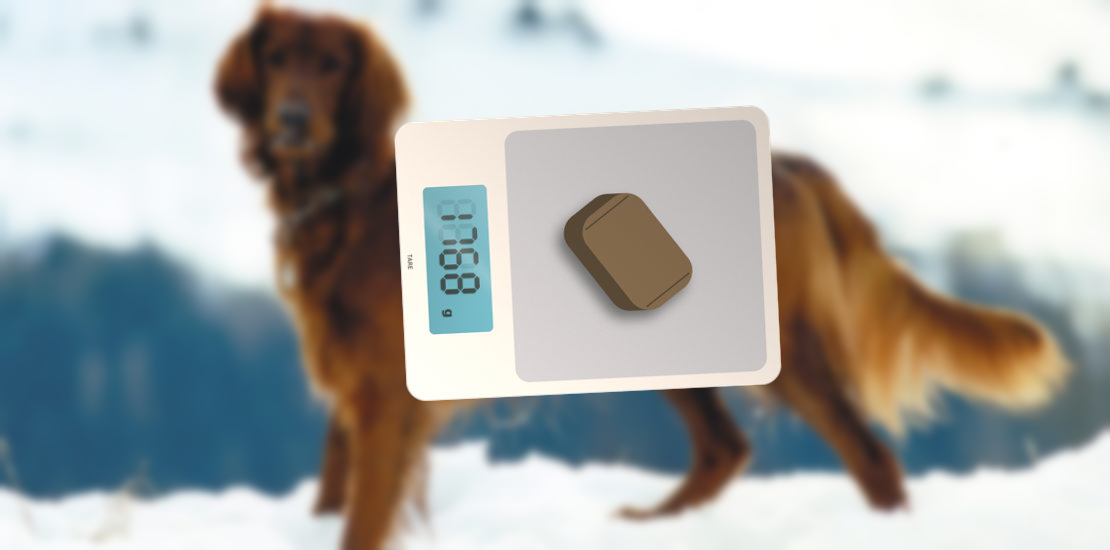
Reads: 1768 g
